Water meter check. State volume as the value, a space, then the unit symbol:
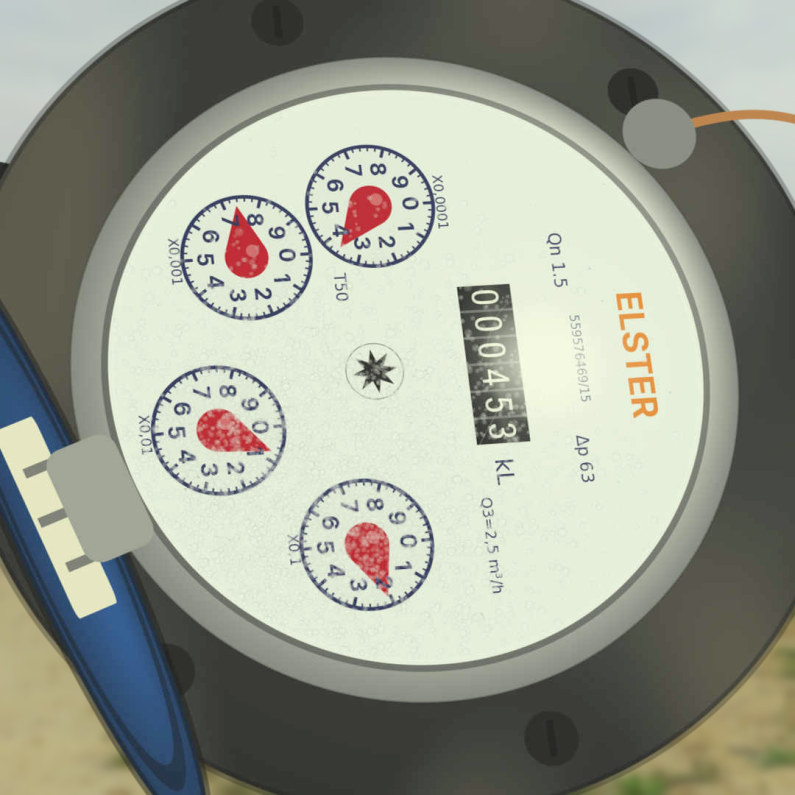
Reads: 453.2073 kL
